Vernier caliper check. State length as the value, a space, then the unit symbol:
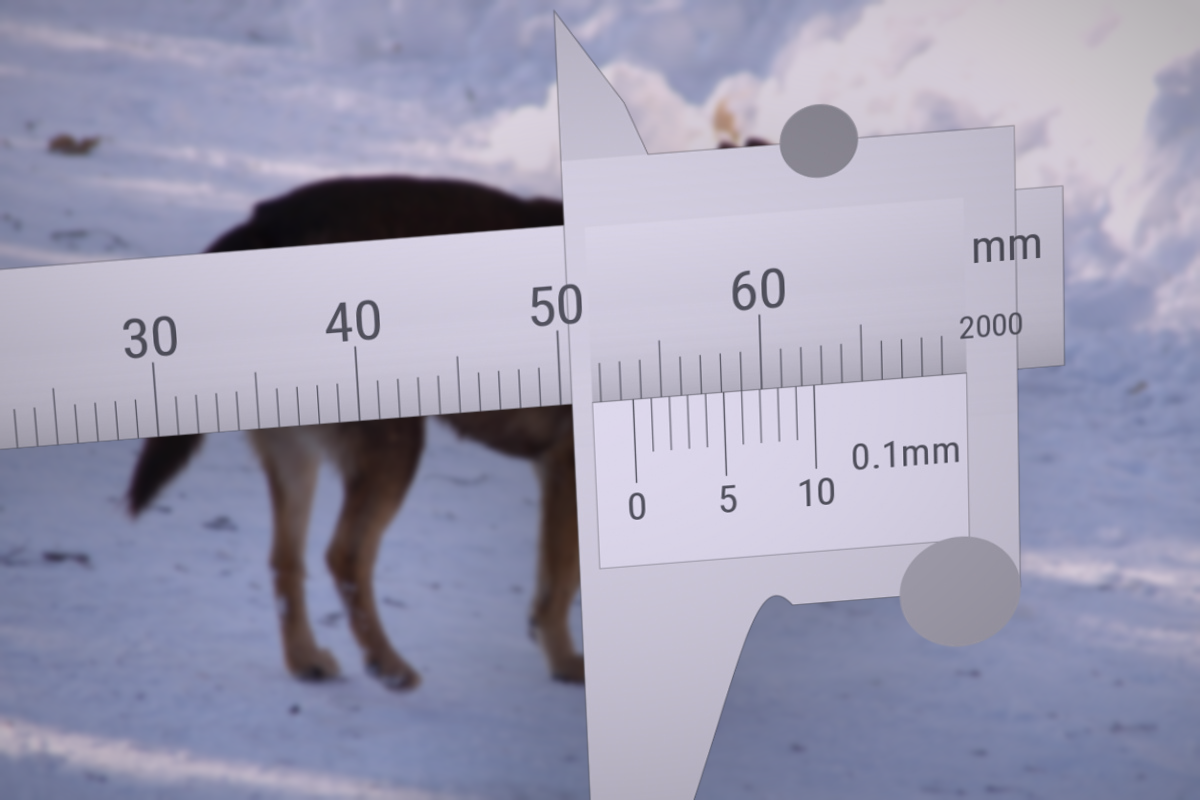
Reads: 53.6 mm
